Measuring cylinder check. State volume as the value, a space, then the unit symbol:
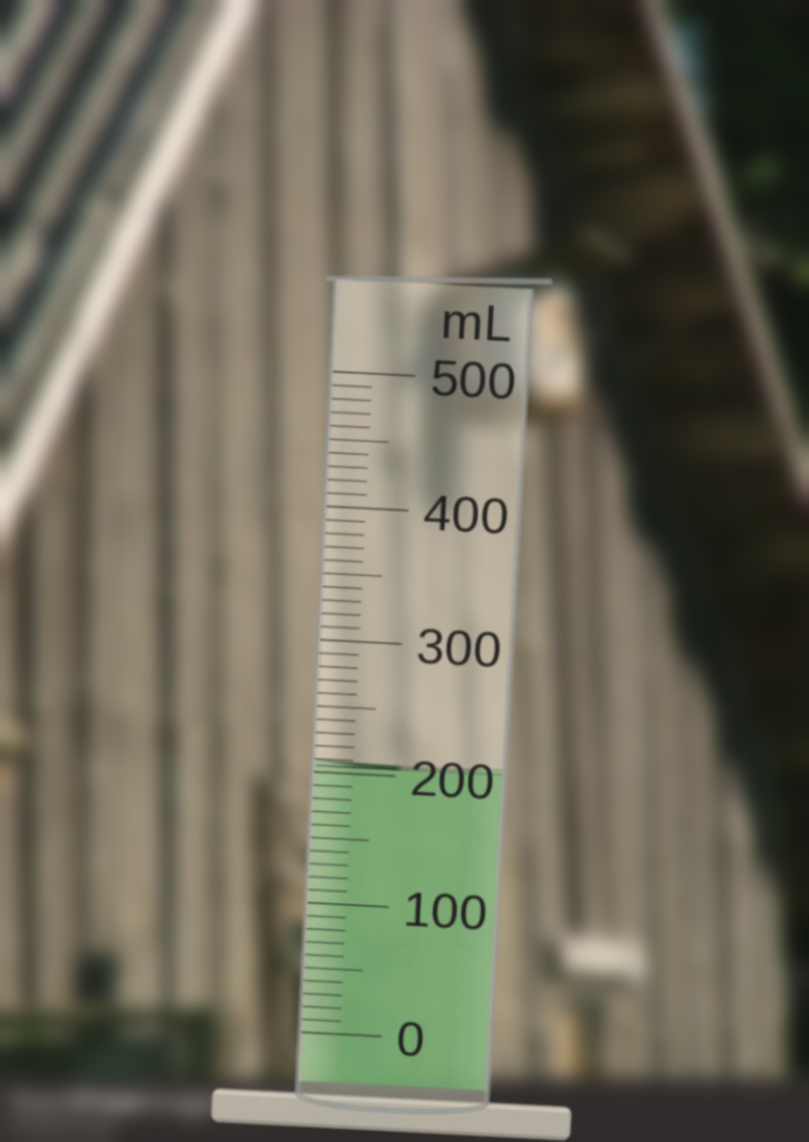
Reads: 205 mL
